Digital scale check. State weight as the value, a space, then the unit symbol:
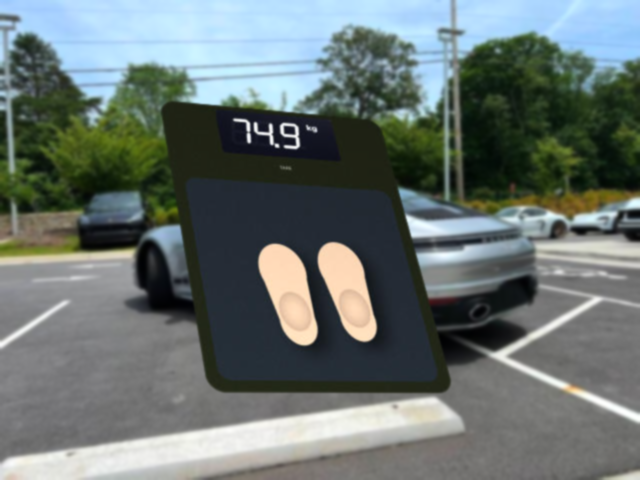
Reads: 74.9 kg
